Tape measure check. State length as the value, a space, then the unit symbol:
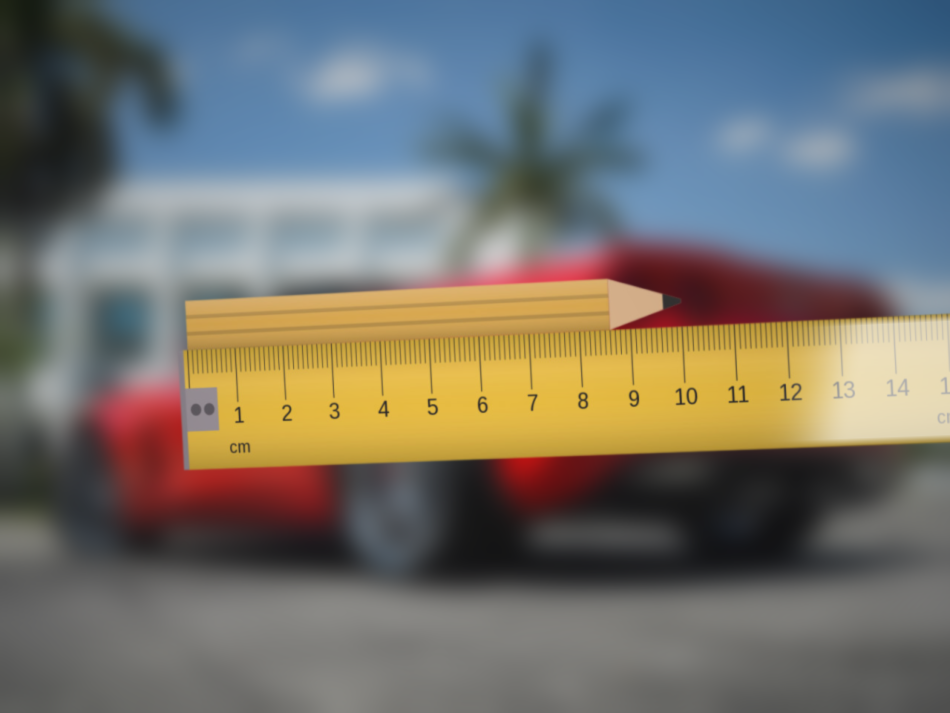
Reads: 10 cm
